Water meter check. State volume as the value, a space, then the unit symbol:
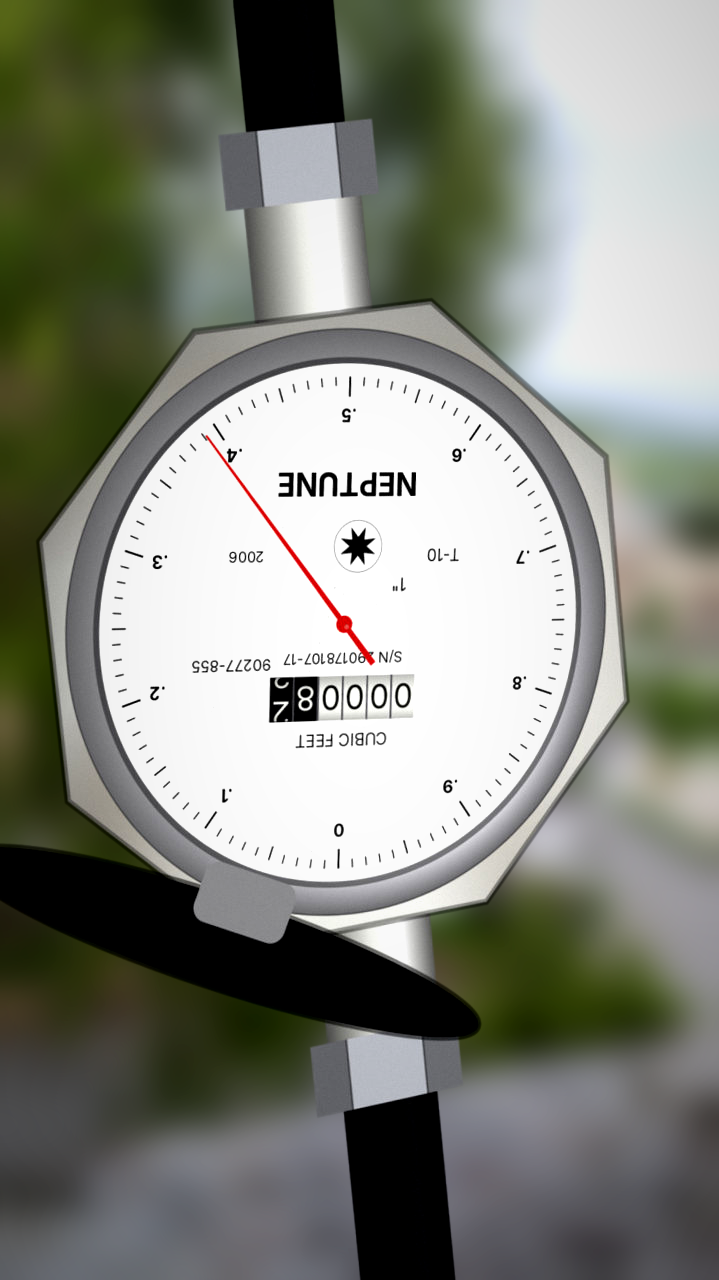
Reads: 82.39 ft³
